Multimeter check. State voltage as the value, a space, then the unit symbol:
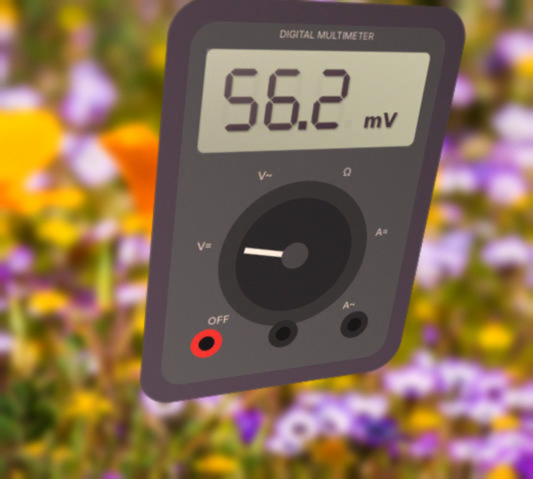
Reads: 56.2 mV
